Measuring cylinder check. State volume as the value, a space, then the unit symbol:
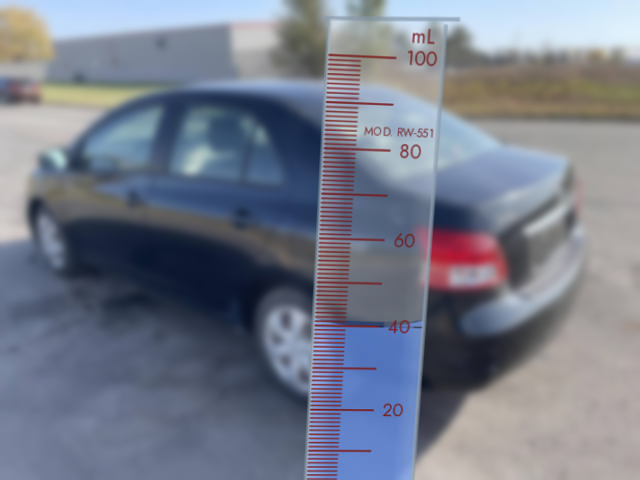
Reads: 40 mL
